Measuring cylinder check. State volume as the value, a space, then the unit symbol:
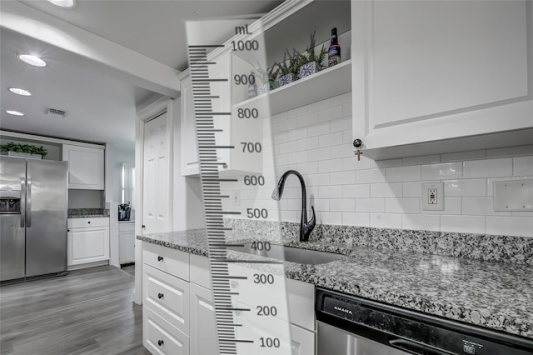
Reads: 350 mL
